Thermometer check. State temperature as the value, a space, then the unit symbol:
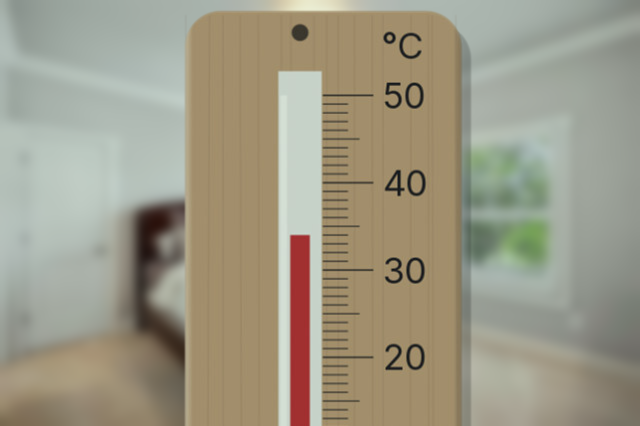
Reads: 34 °C
